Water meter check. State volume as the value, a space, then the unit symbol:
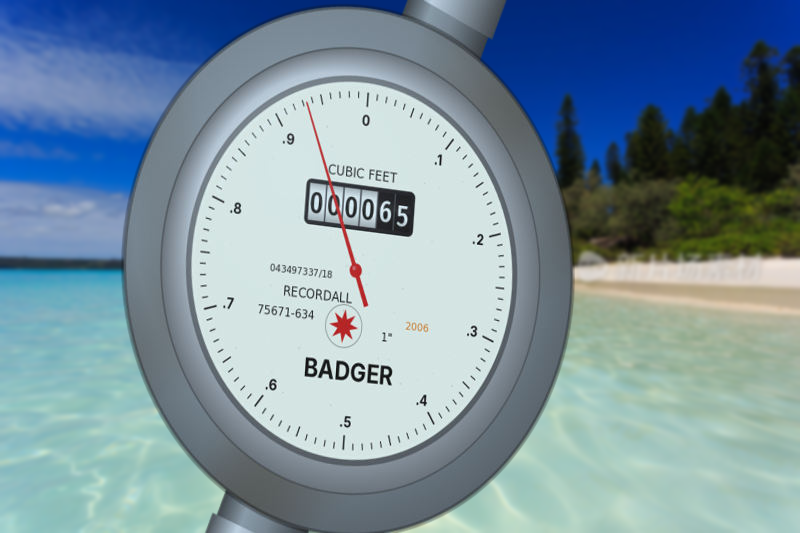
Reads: 64.93 ft³
